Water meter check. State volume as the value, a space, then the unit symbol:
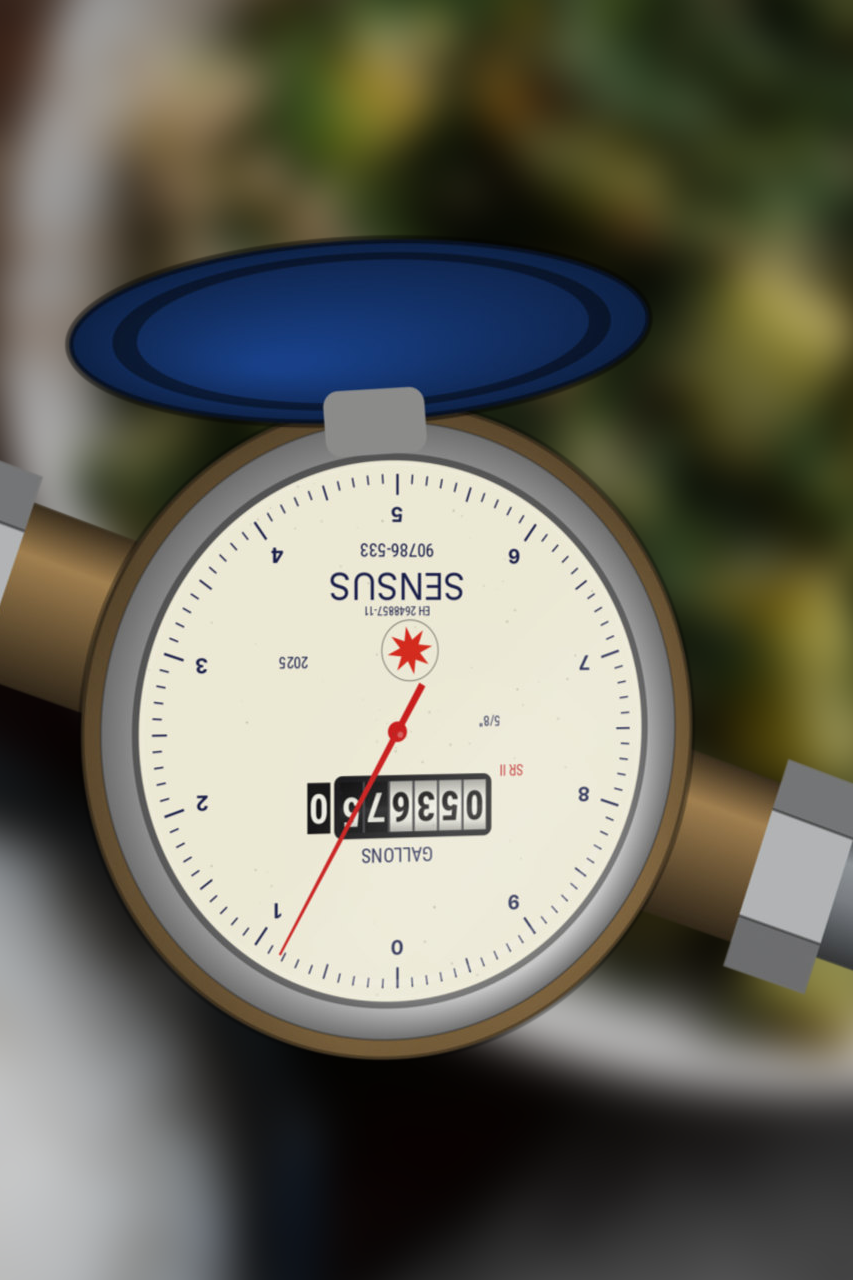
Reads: 536750.8 gal
